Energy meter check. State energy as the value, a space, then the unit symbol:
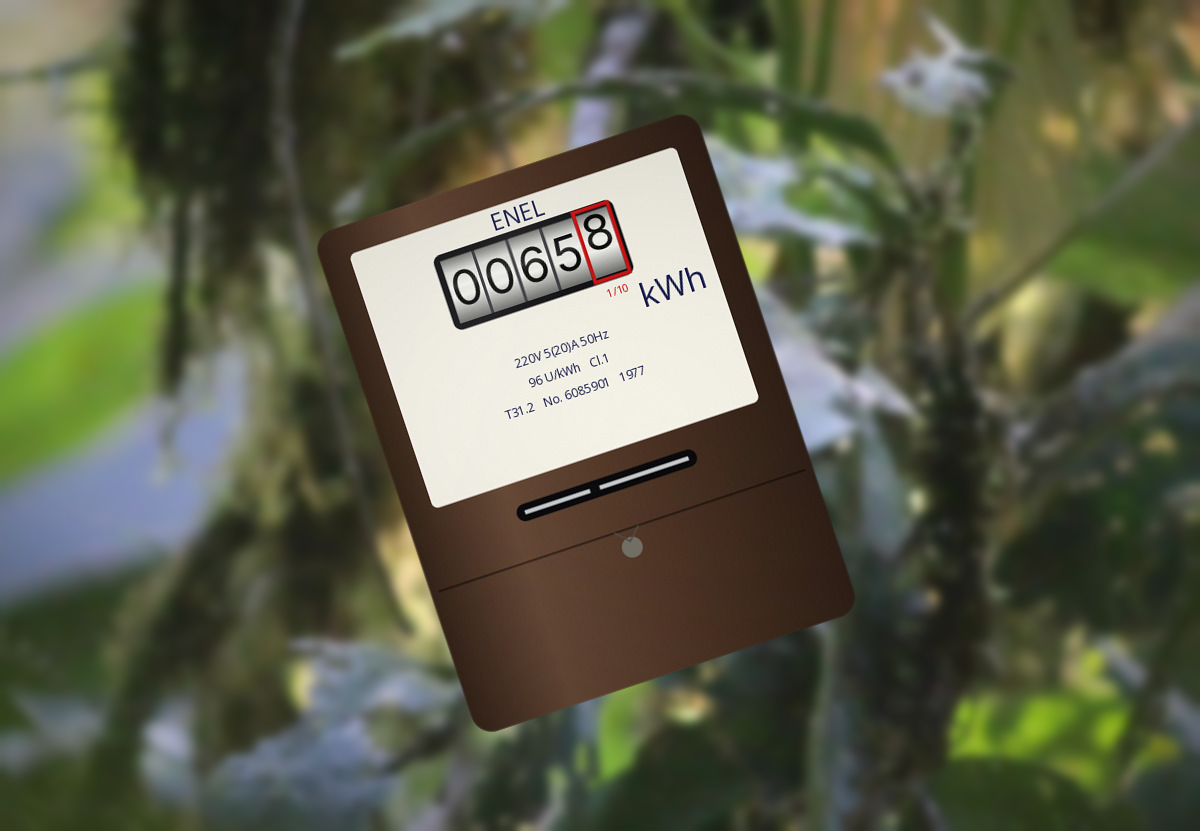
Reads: 65.8 kWh
